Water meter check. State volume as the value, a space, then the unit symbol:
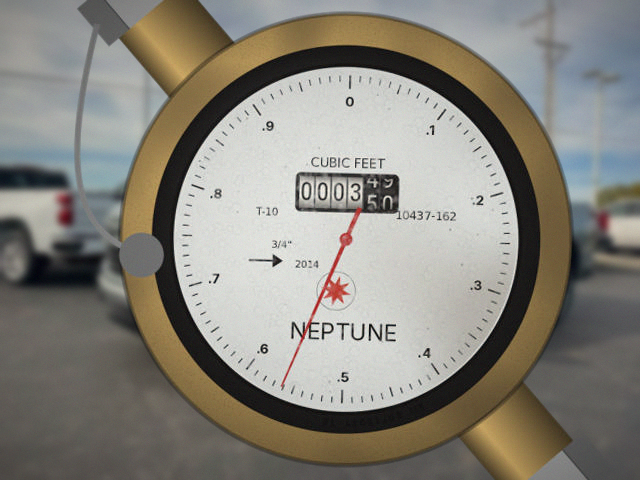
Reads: 349.56 ft³
